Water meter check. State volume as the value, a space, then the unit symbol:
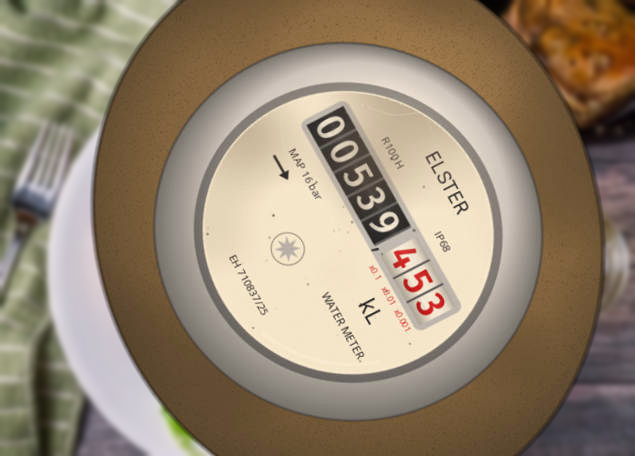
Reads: 539.453 kL
